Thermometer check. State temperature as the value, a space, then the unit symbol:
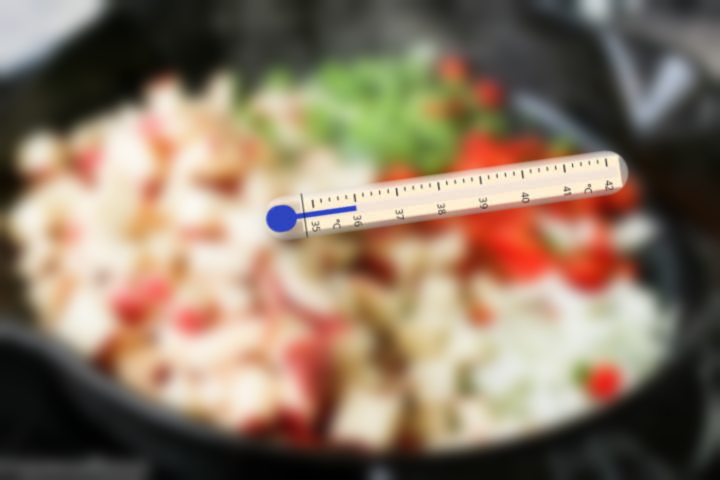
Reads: 36 °C
